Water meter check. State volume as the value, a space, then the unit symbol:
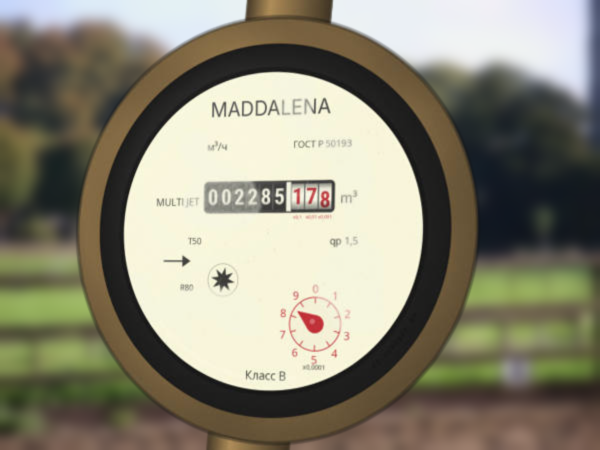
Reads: 2285.1778 m³
